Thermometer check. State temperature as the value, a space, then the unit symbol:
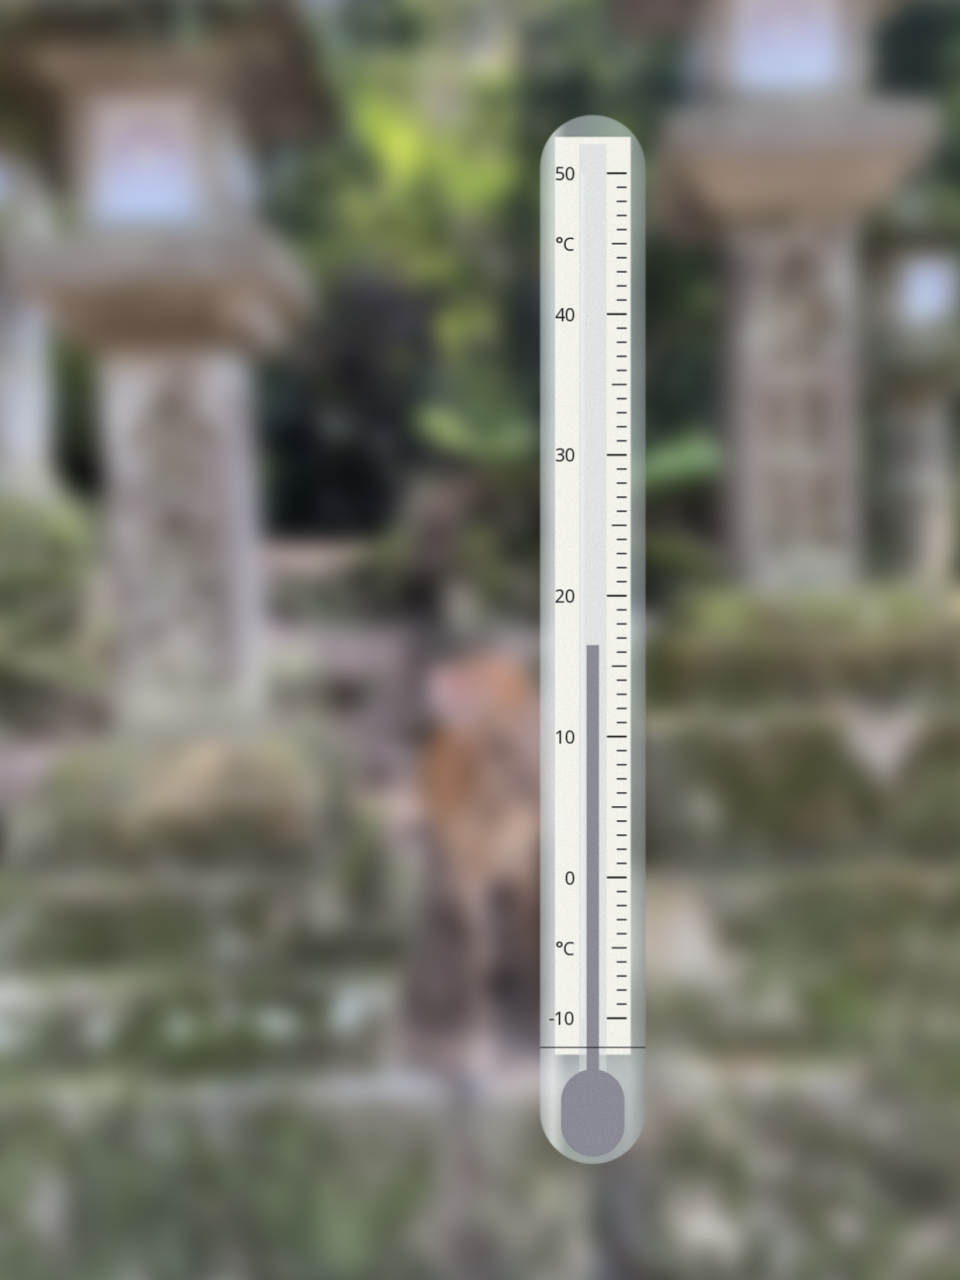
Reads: 16.5 °C
